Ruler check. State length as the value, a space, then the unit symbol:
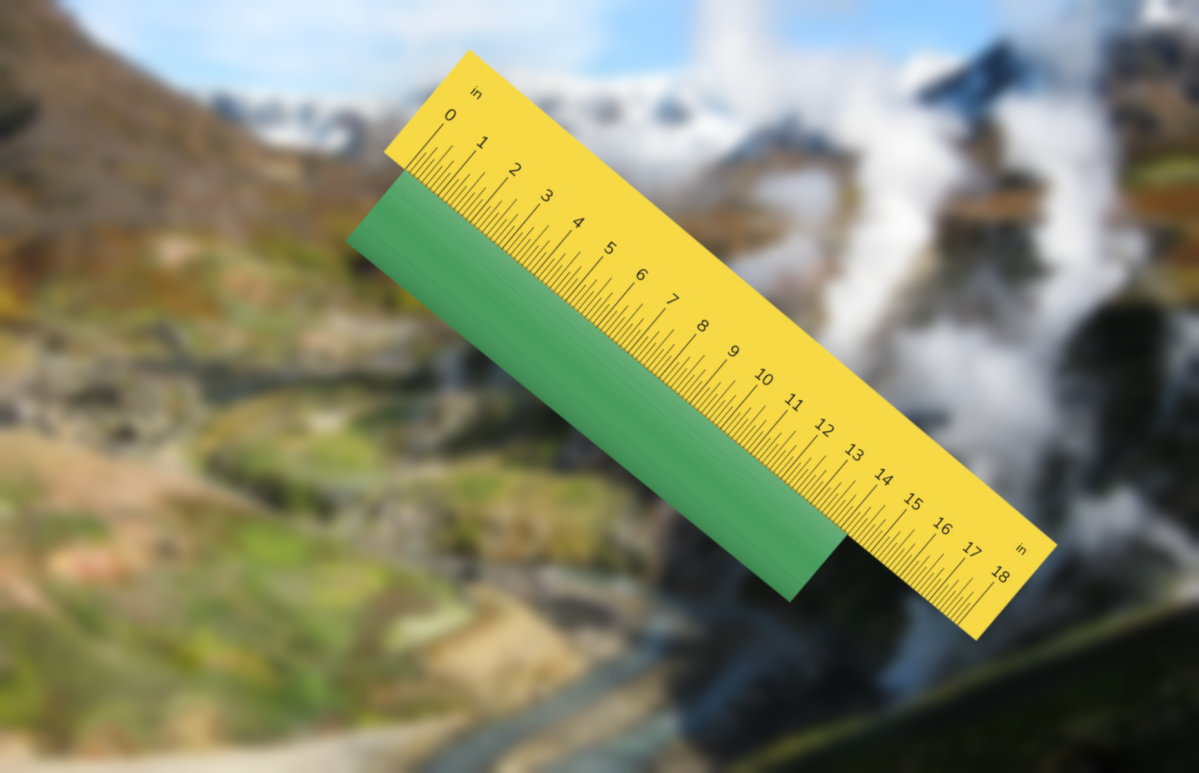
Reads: 14.25 in
